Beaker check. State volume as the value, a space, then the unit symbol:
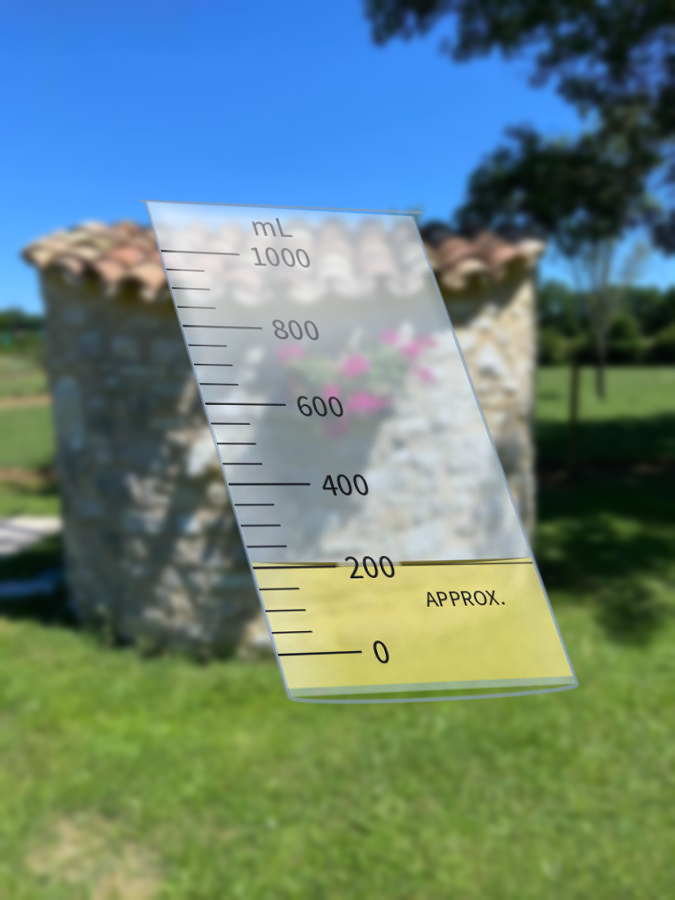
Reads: 200 mL
